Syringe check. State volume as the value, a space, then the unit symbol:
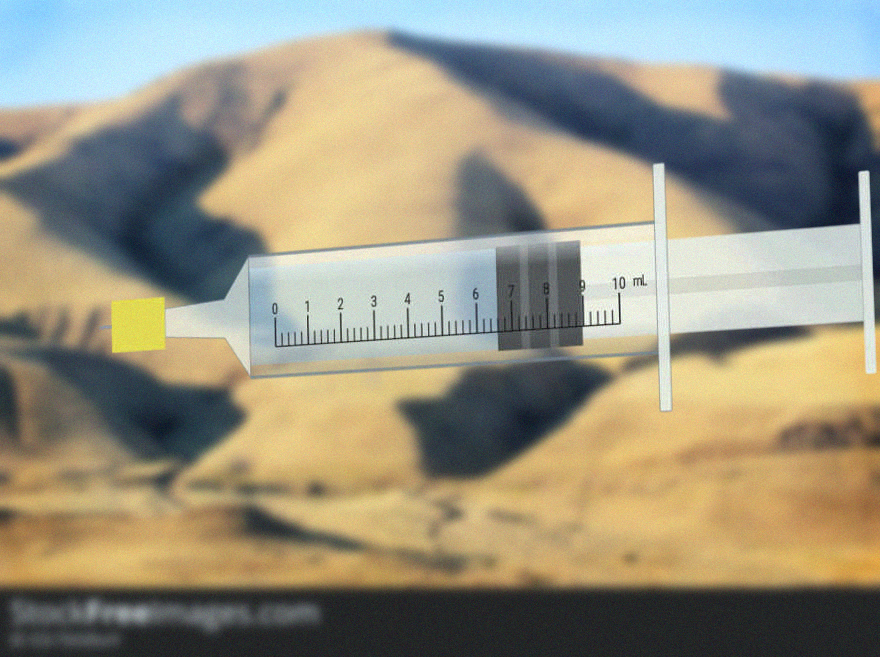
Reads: 6.6 mL
